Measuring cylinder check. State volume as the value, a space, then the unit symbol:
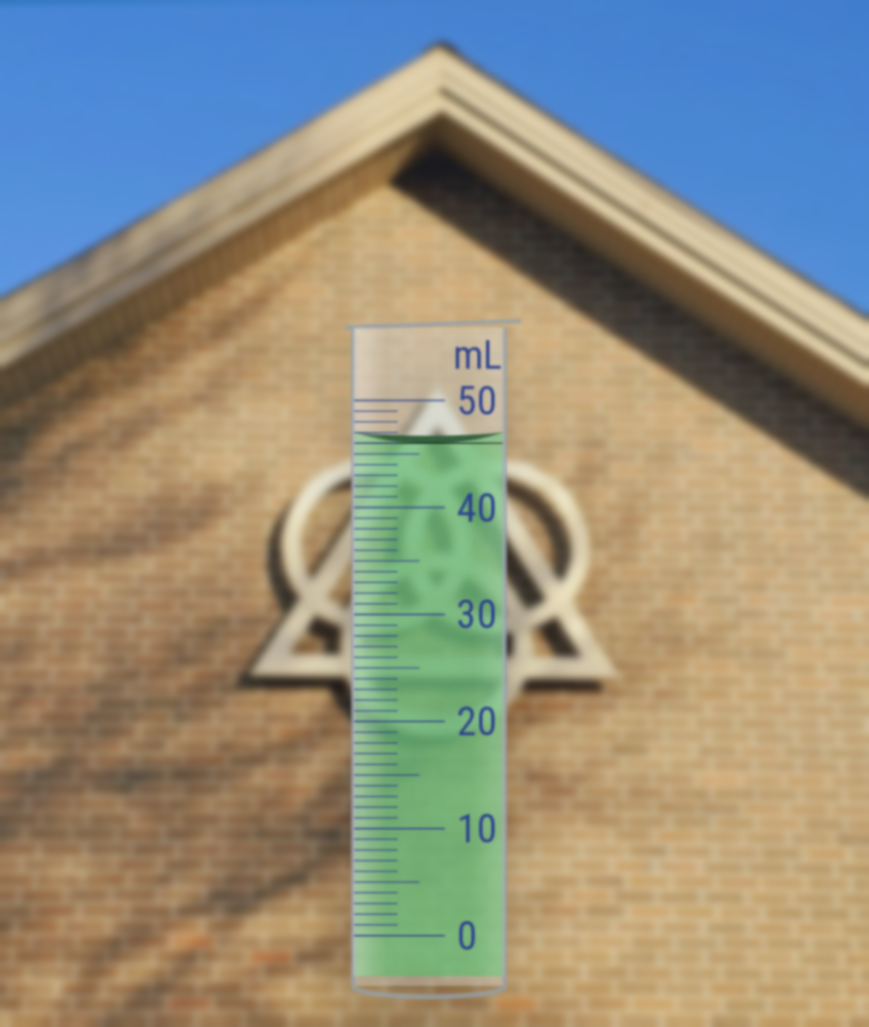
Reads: 46 mL
